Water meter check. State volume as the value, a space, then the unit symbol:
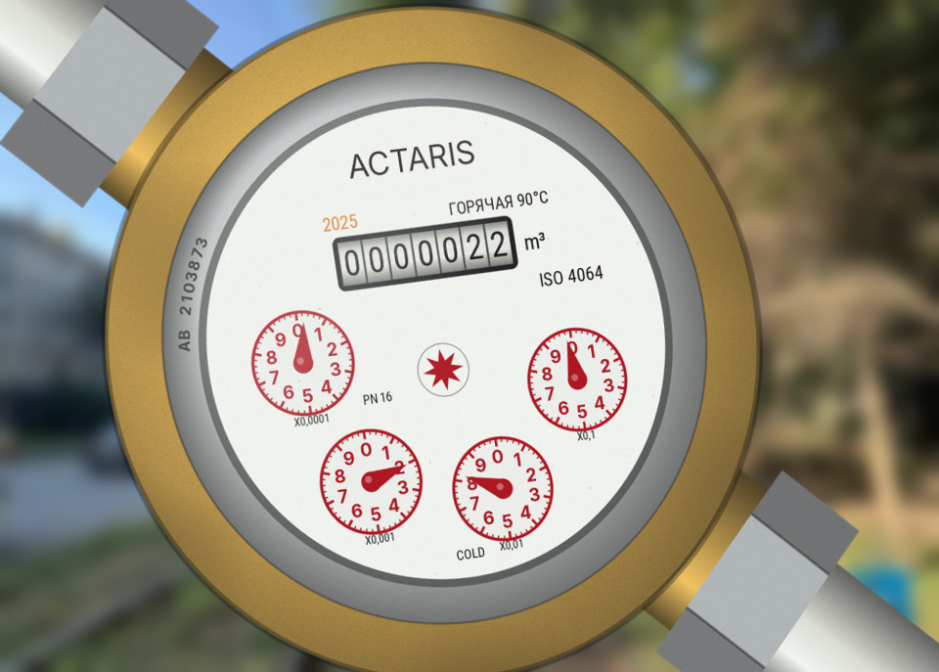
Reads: 21.9820 m³
